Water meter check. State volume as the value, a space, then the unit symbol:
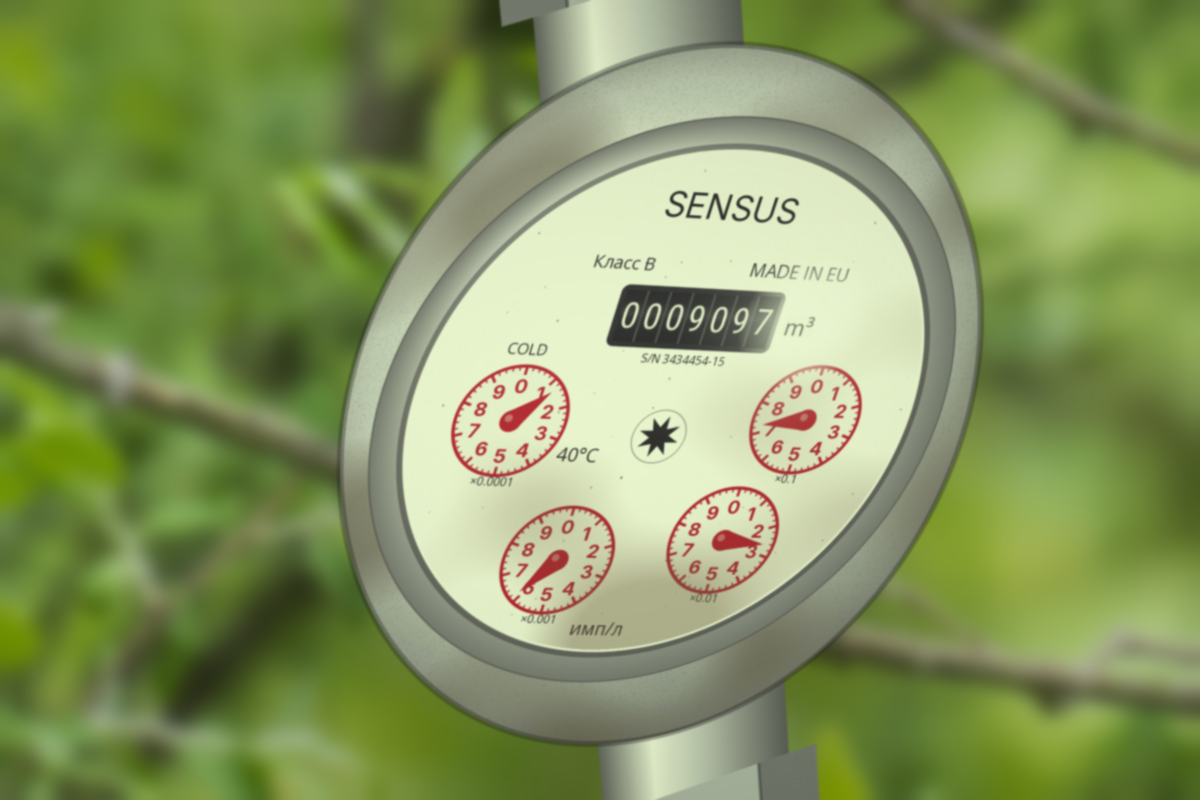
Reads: 9097.7261 m³
